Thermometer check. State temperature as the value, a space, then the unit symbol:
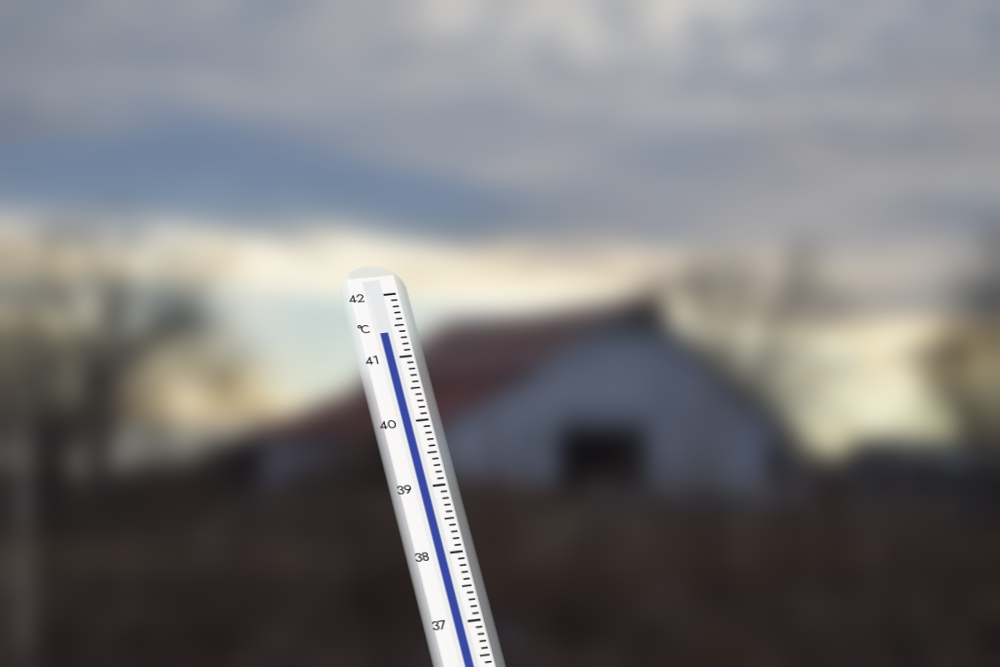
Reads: 41.4 °C
